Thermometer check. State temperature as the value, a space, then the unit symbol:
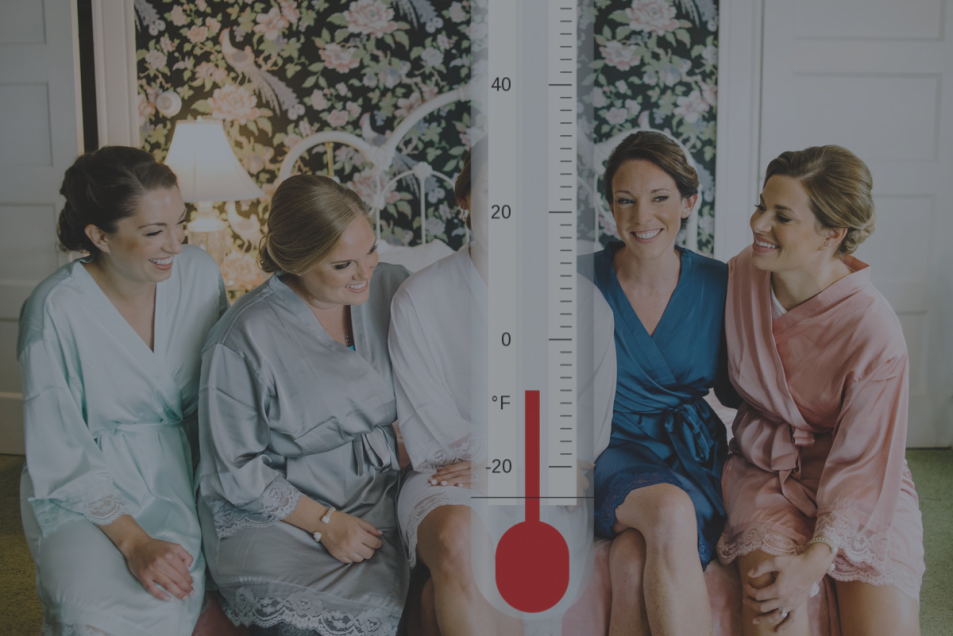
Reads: -8 °F
